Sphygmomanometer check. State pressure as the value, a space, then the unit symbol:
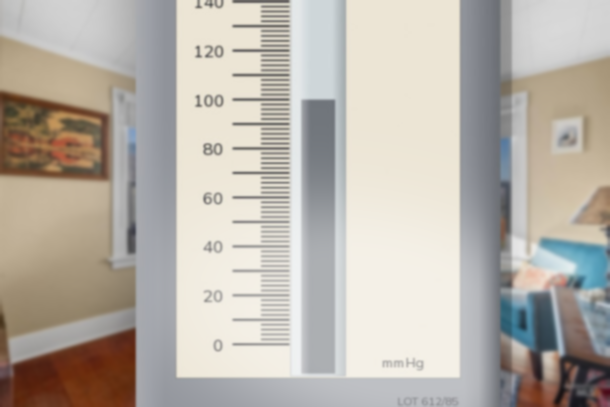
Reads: 100 mmHg
